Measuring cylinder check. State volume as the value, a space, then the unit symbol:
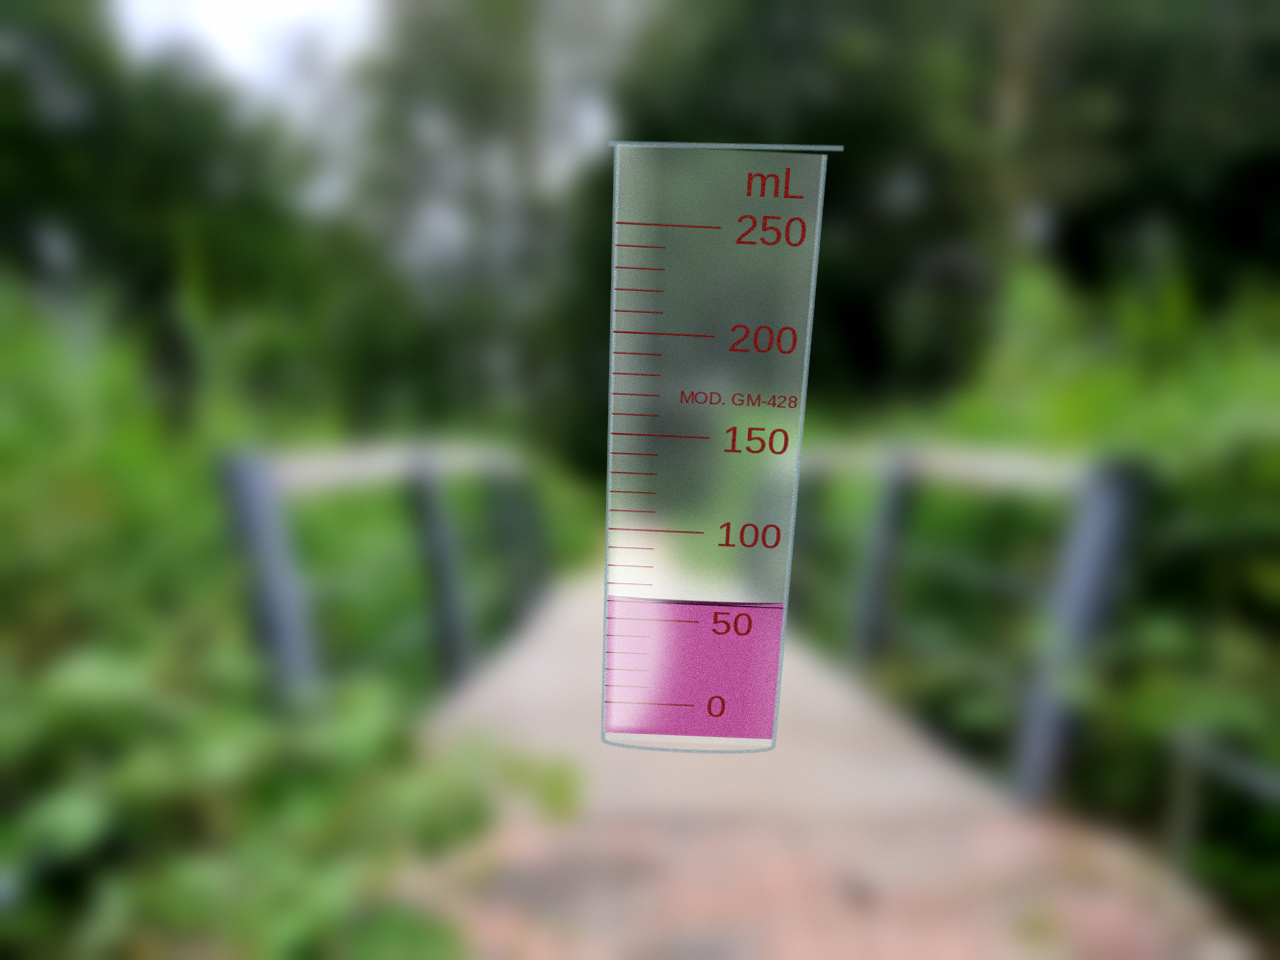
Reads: 60 mL
